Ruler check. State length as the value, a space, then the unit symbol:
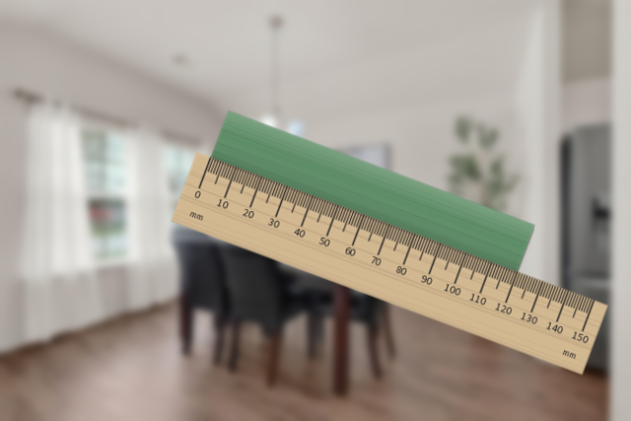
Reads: 120 mm
